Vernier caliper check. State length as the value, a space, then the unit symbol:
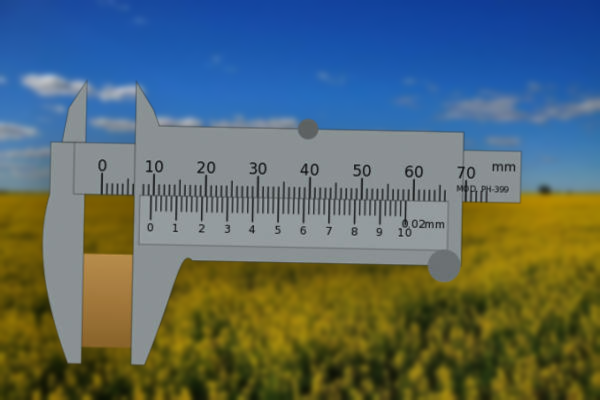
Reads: 9.5 mm
